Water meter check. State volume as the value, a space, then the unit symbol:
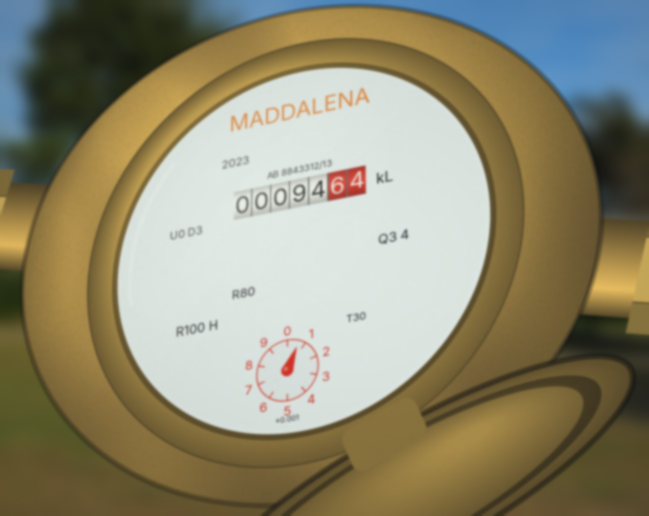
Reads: 94.640 kL
